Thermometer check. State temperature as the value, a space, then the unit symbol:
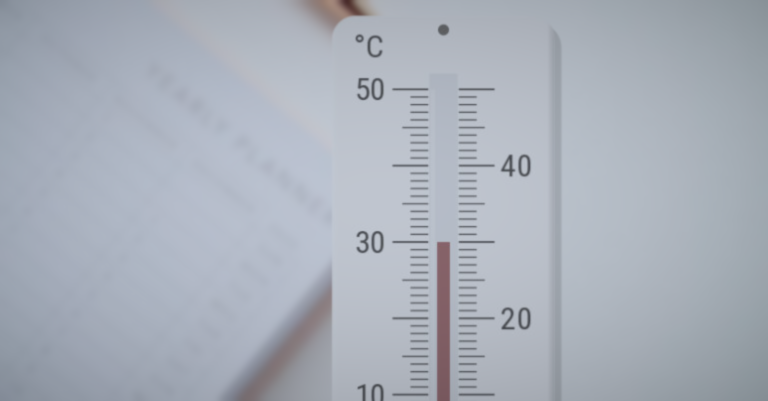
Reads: 30 °C
